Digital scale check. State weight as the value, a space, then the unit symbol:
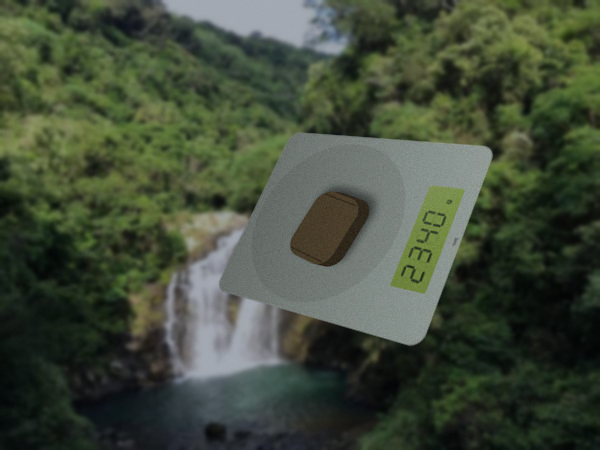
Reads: 2340 g
